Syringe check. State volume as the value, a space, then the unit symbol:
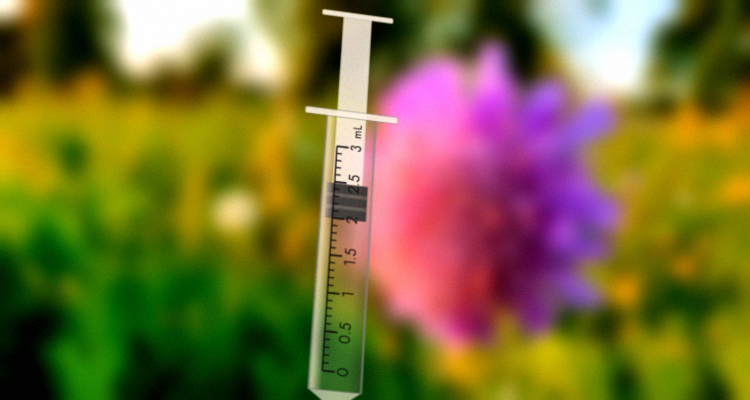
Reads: 2 mL
